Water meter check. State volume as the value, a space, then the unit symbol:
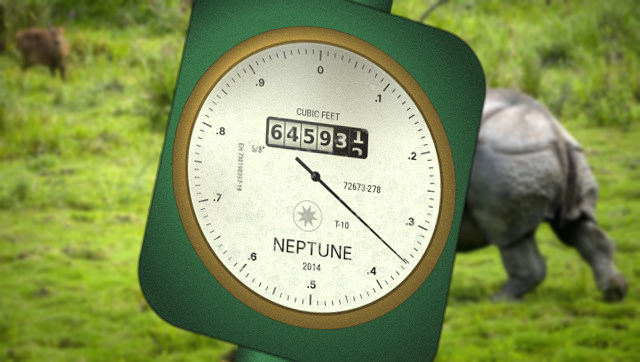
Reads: 645931.35 ft³
